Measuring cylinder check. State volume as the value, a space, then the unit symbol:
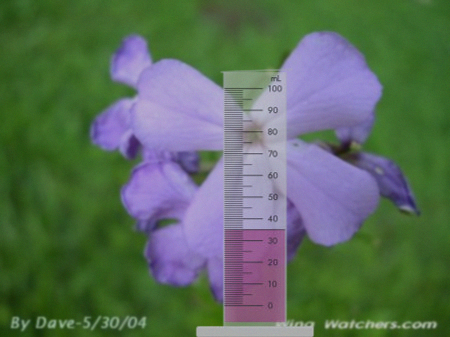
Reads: 35 mL
